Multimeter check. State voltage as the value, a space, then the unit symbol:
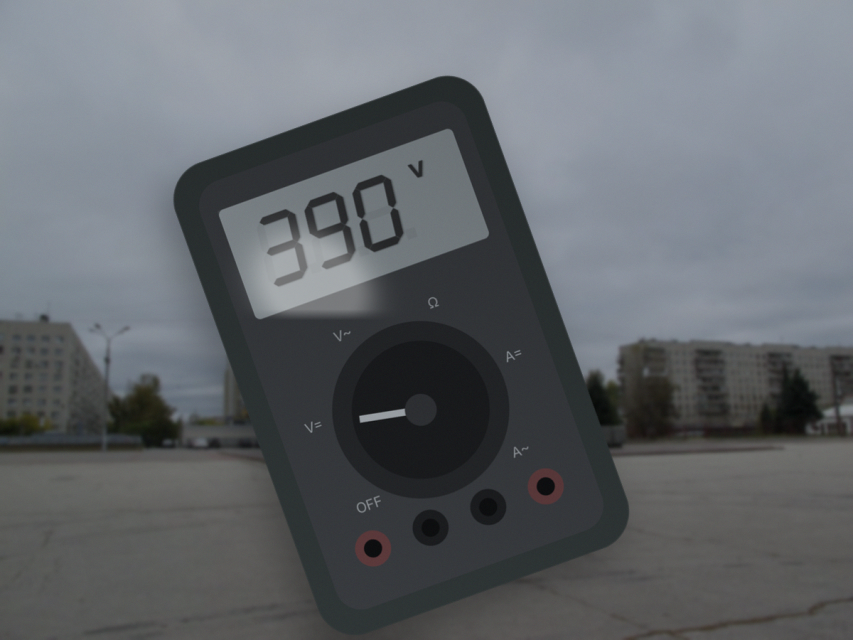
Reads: 390 V
